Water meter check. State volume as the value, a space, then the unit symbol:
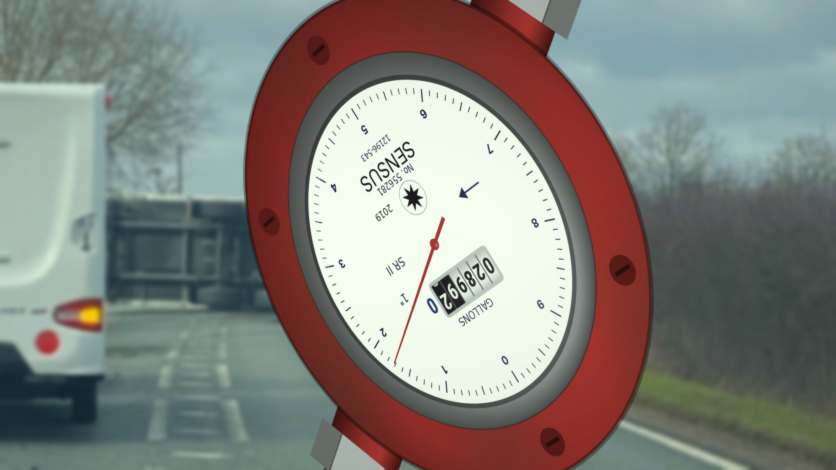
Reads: 289921.7 gal
